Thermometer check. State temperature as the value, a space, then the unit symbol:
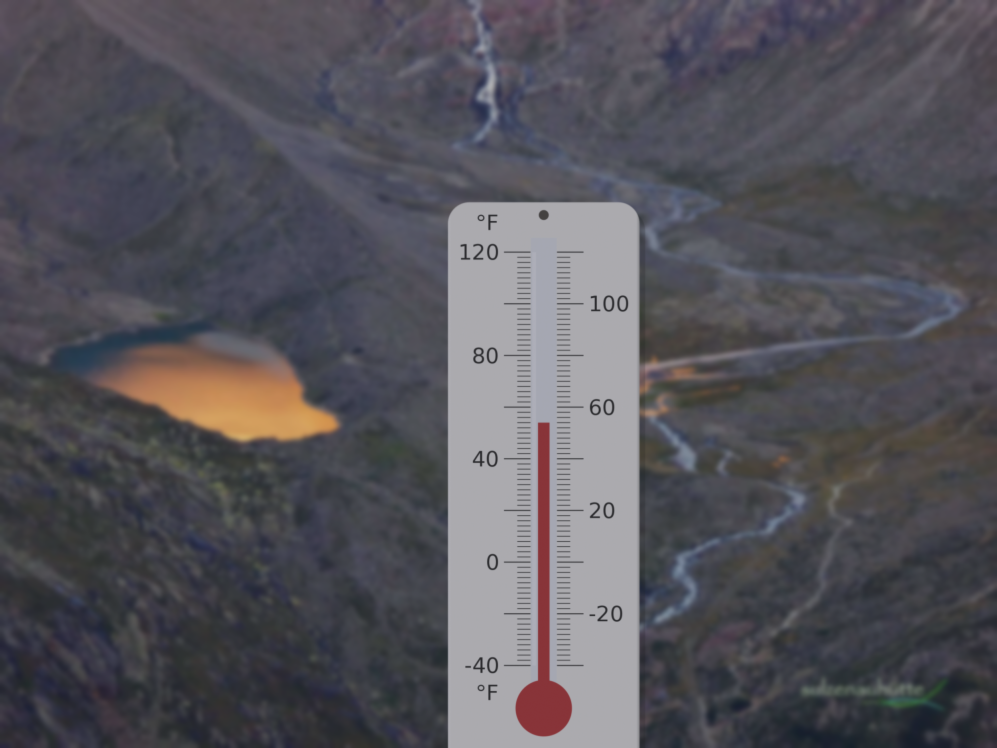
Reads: 54 °F
